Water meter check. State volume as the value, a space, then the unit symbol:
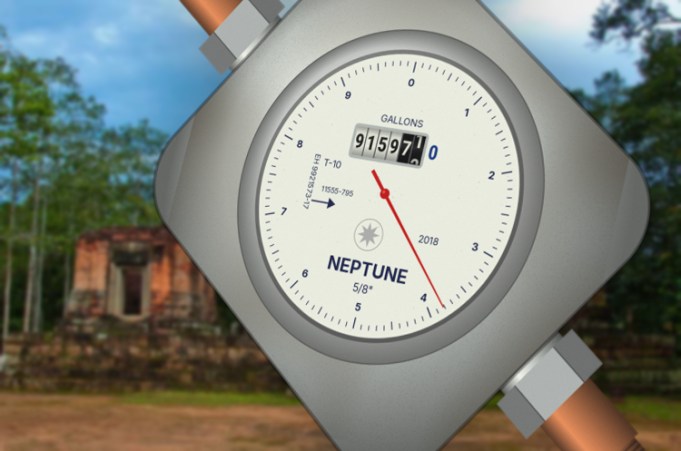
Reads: 9159713.8 gal
